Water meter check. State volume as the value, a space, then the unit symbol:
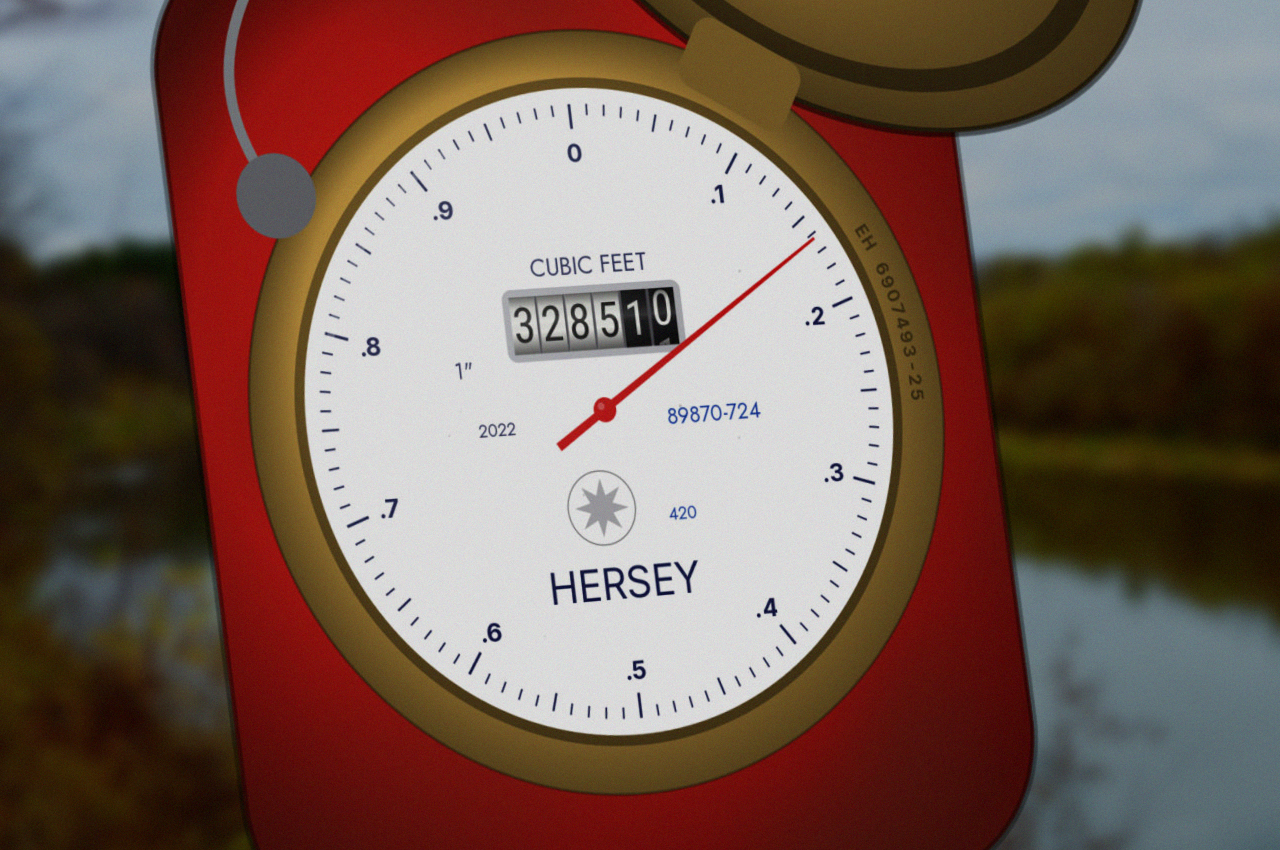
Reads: 328510.16 ft³
